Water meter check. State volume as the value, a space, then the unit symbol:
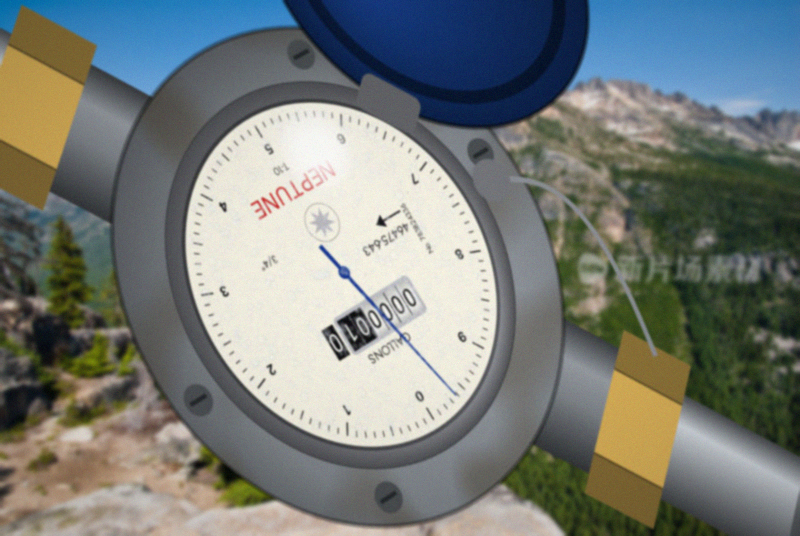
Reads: 9.6 gal
